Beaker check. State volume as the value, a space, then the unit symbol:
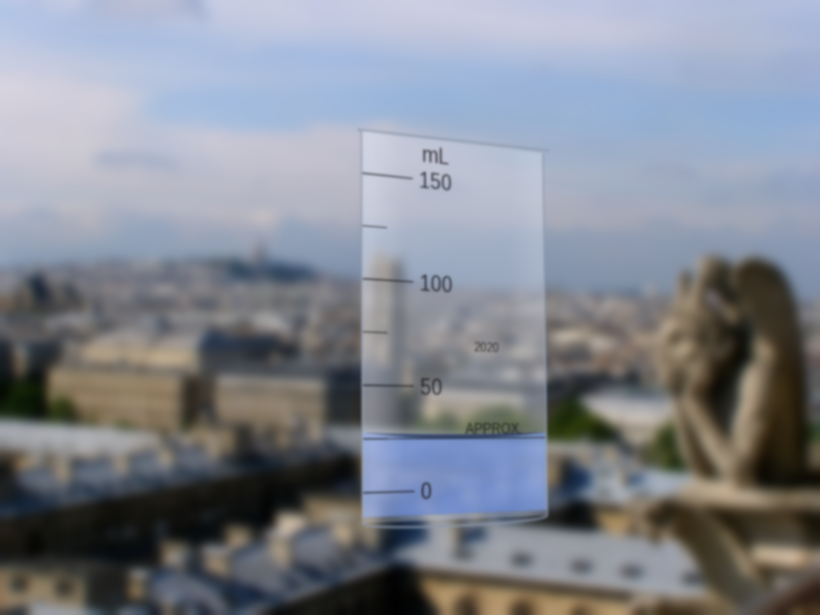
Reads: 25 mL
